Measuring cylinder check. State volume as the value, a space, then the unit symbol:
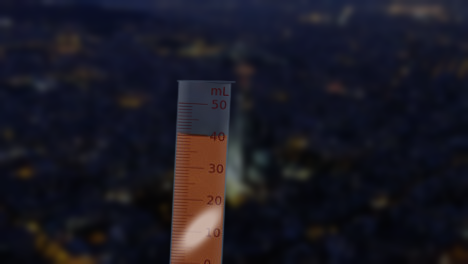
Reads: 40 mL
